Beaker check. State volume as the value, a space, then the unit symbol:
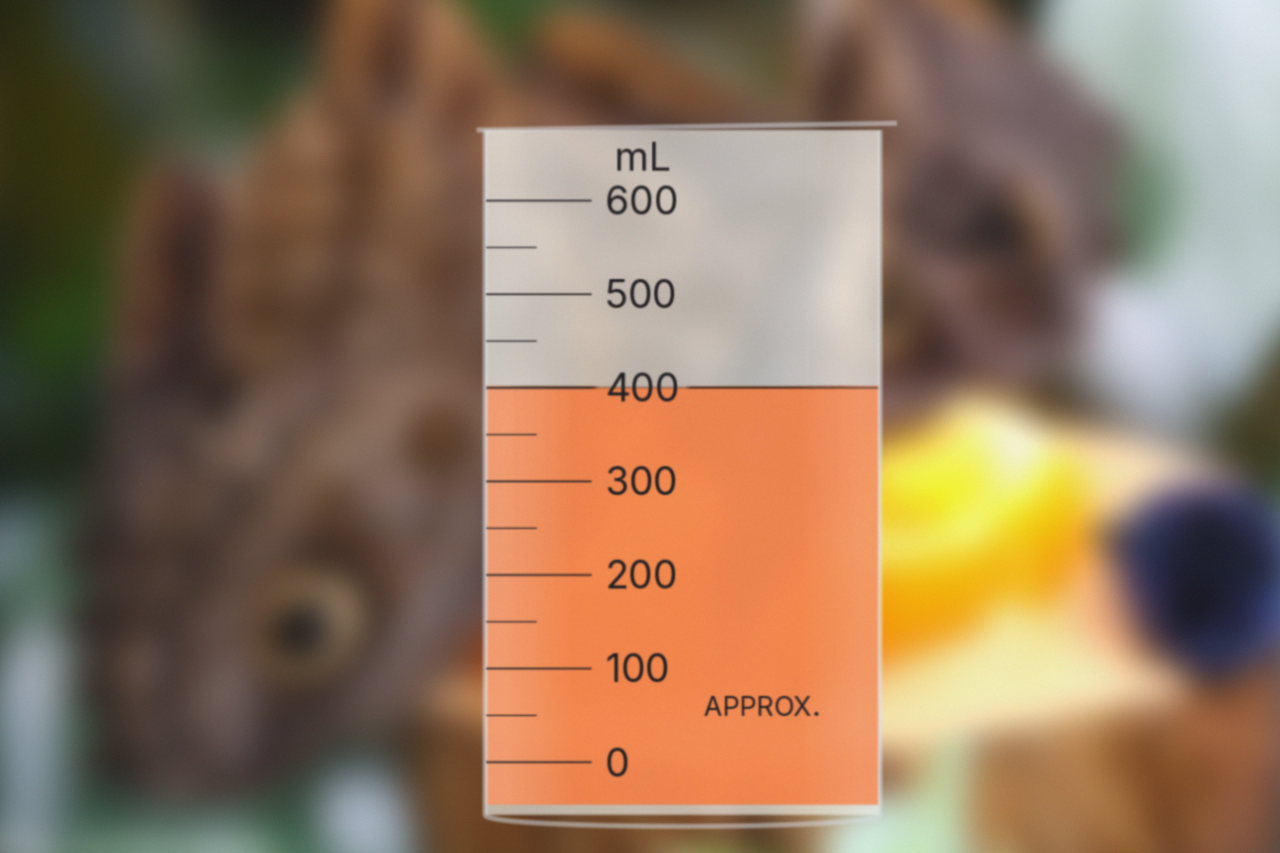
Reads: 400 mL
